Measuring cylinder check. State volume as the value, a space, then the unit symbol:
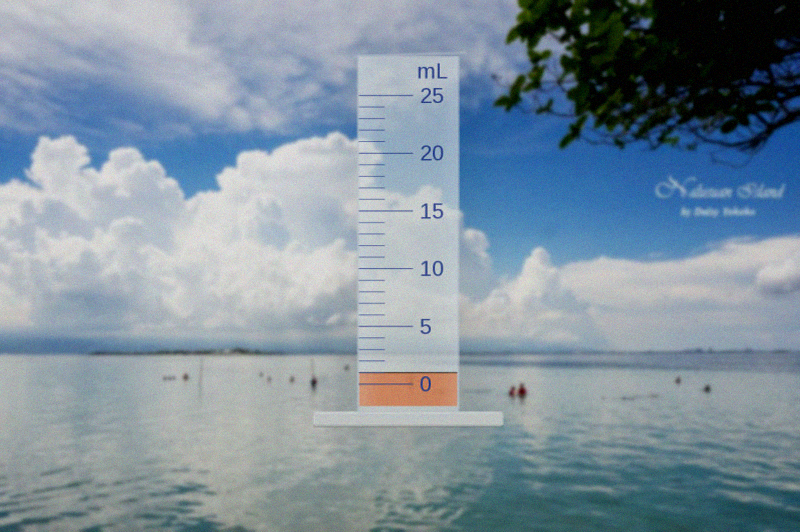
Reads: 1 mL
